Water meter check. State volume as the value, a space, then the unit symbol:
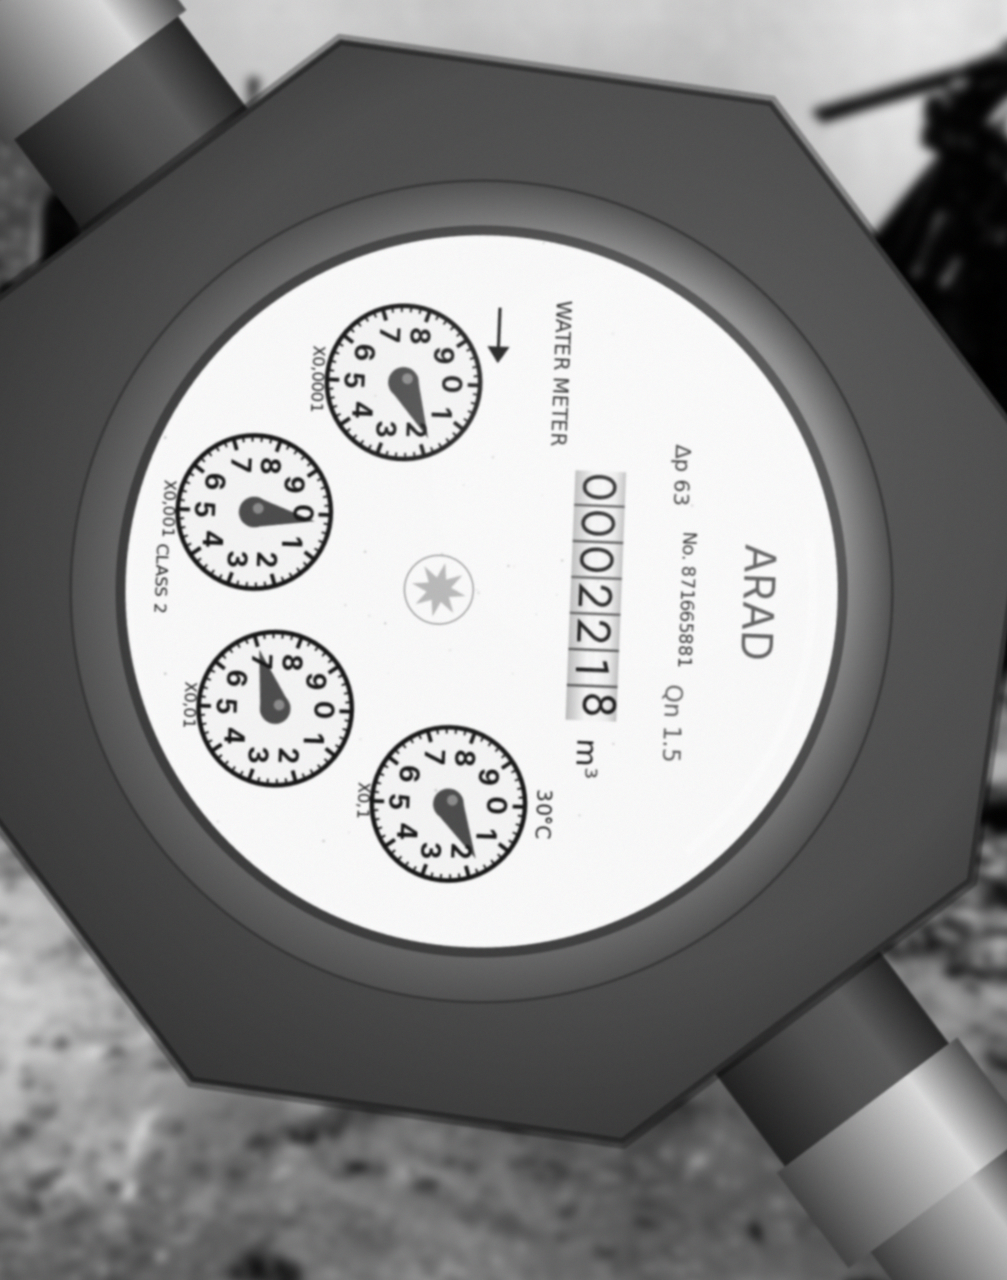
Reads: 2218.1701 m³
